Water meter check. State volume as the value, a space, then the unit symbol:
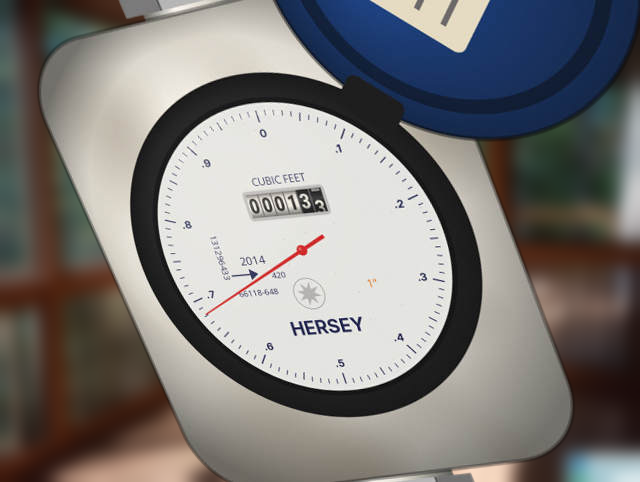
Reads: 132.68 ft³
